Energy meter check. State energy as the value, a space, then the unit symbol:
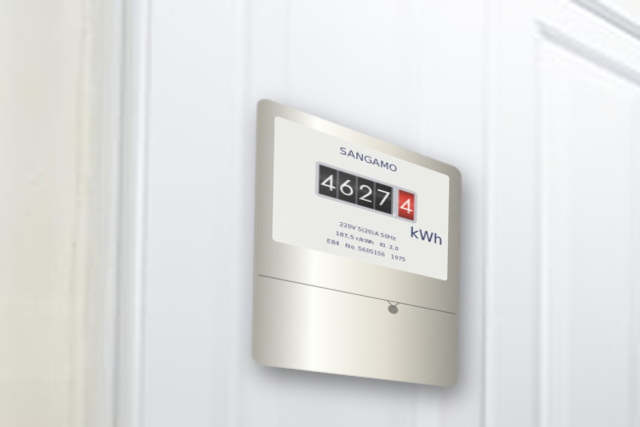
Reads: 4627.4 kWh
